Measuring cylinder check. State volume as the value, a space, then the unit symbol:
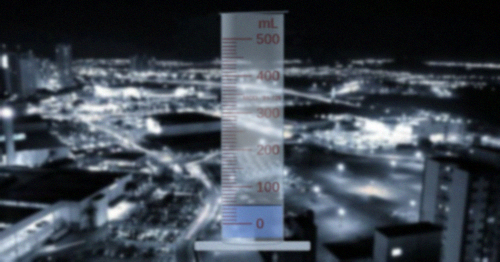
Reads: 50 mL
